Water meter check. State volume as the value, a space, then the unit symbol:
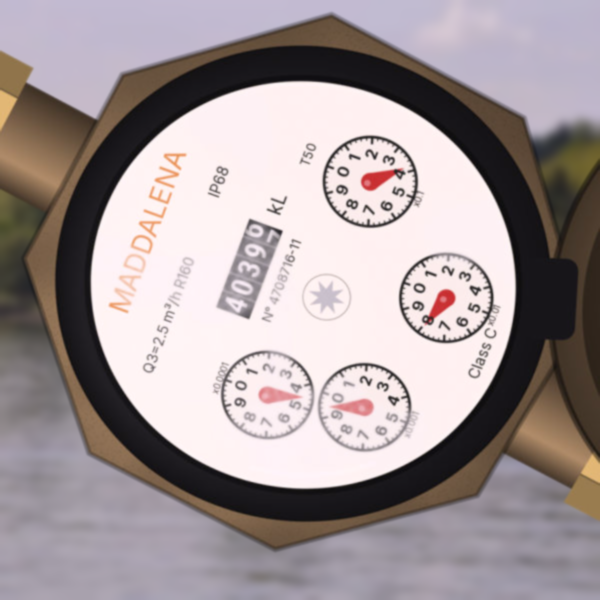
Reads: 40396.3794 kL
